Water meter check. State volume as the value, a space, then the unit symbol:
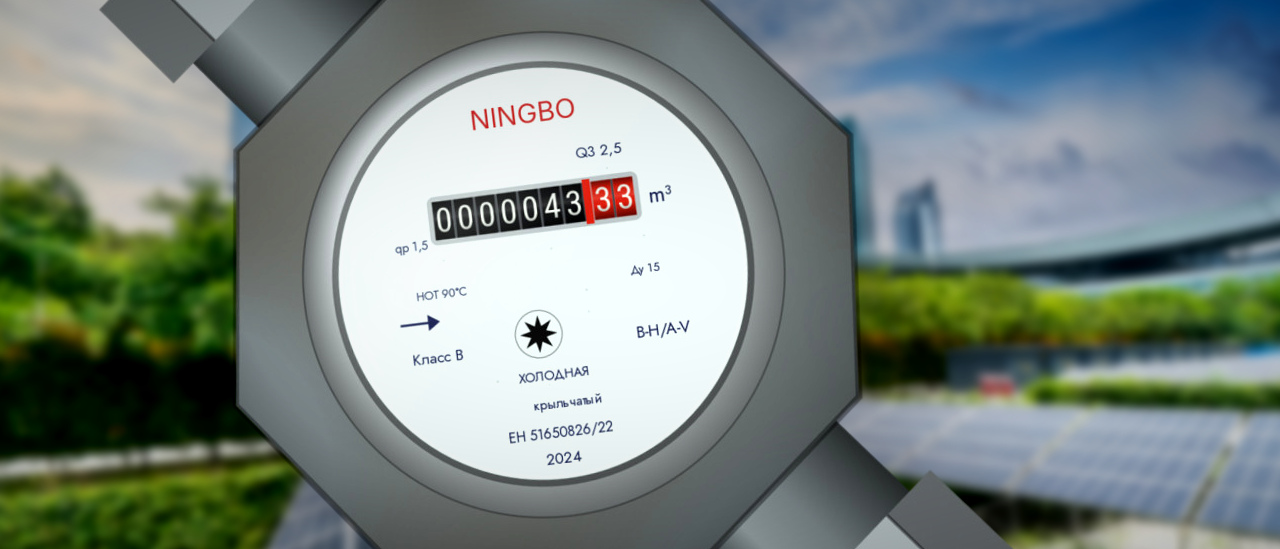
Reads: 43.33 m³
